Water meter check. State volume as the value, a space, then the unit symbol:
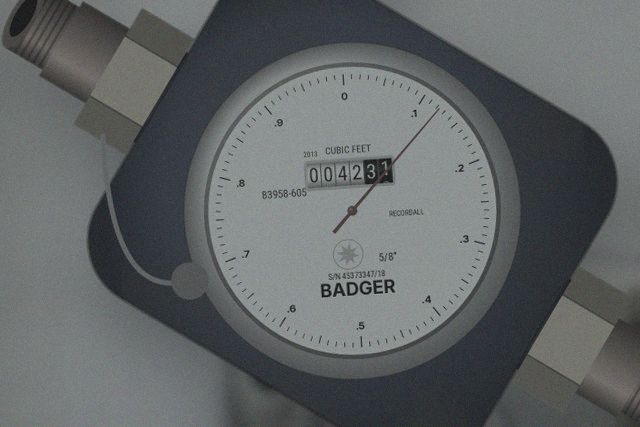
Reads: 4231.12 ft³
